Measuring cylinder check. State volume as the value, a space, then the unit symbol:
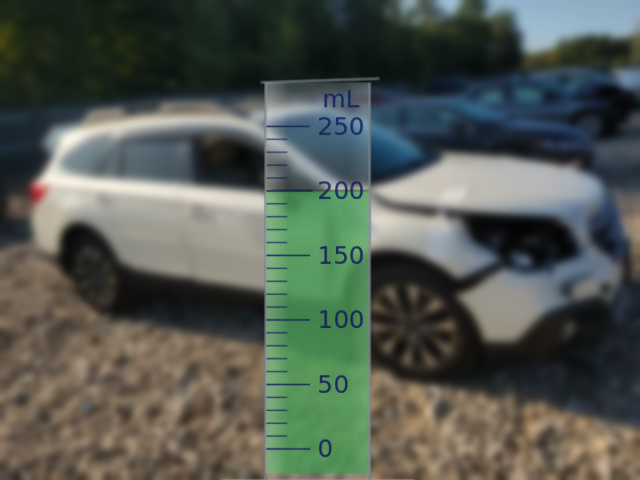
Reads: 200 mL
